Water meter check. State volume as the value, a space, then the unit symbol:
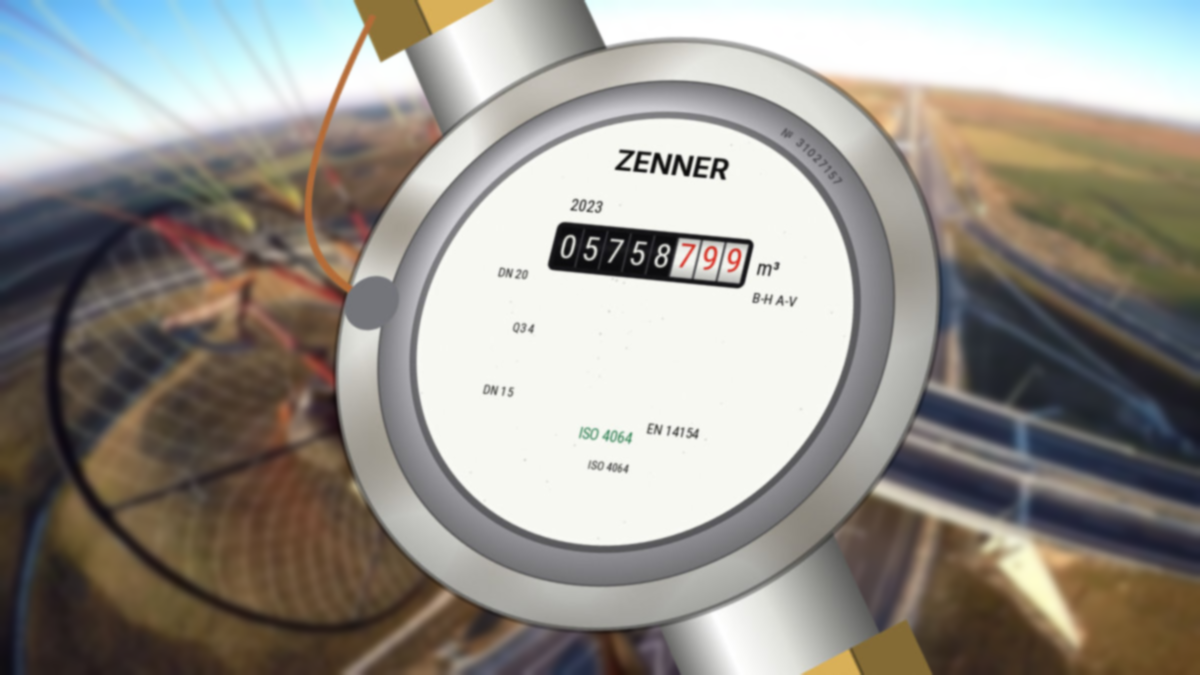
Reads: 5758.799 m³
